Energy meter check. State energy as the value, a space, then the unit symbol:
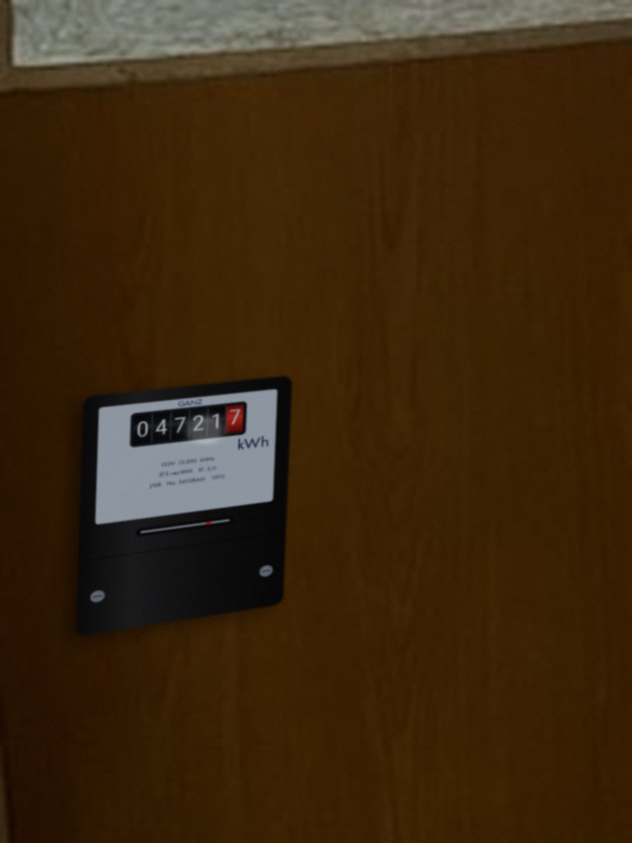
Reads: 4721.7 kWh
